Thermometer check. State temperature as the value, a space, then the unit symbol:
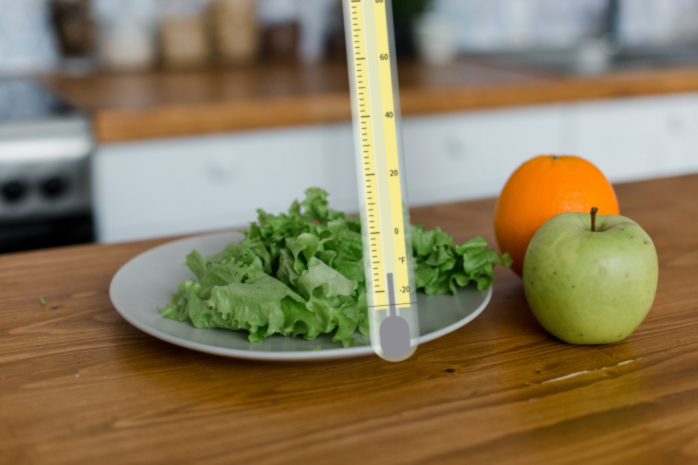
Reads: -14 °F
